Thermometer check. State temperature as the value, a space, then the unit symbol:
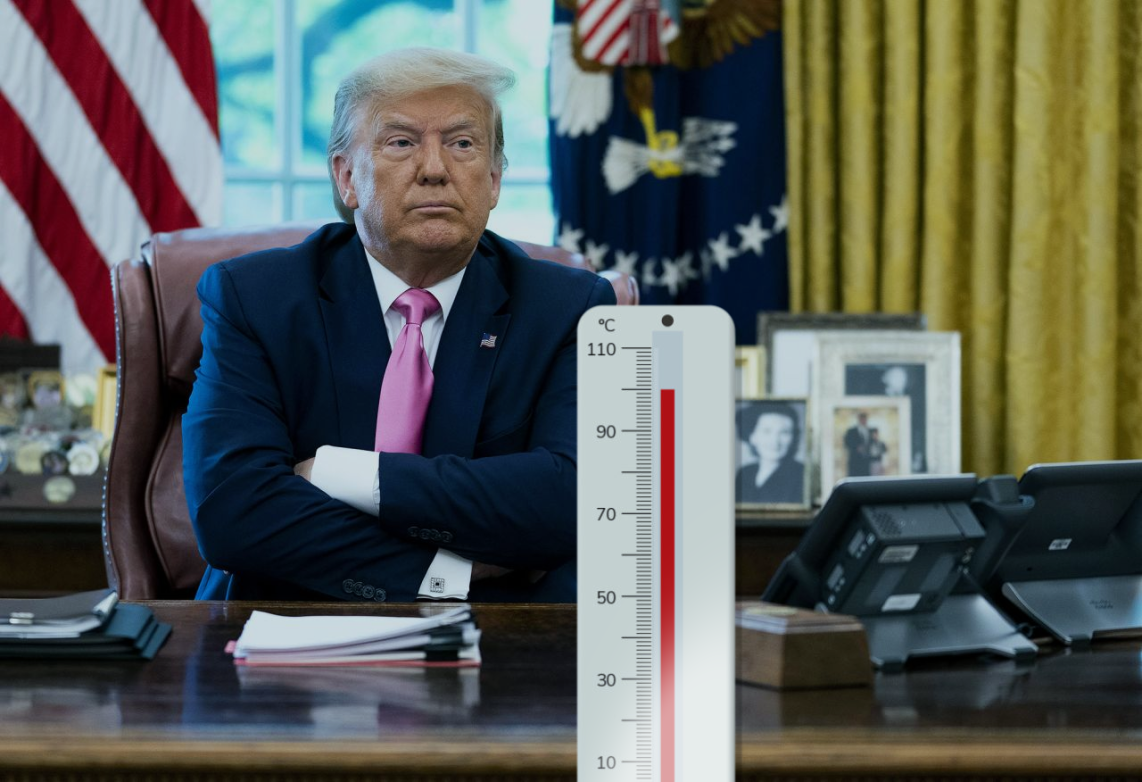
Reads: 100 °C
